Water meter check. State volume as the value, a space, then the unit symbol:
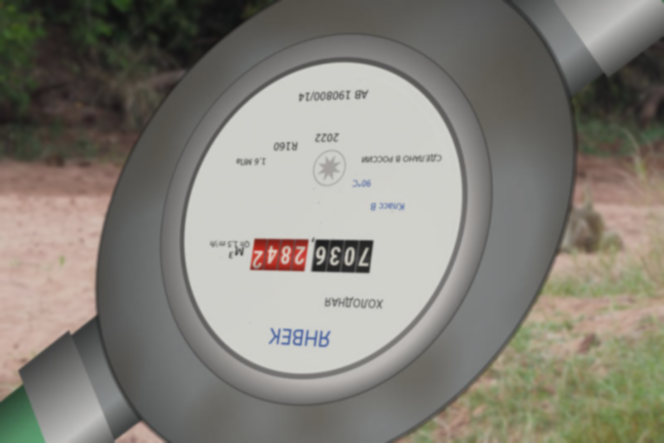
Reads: 7036.2842 m³
